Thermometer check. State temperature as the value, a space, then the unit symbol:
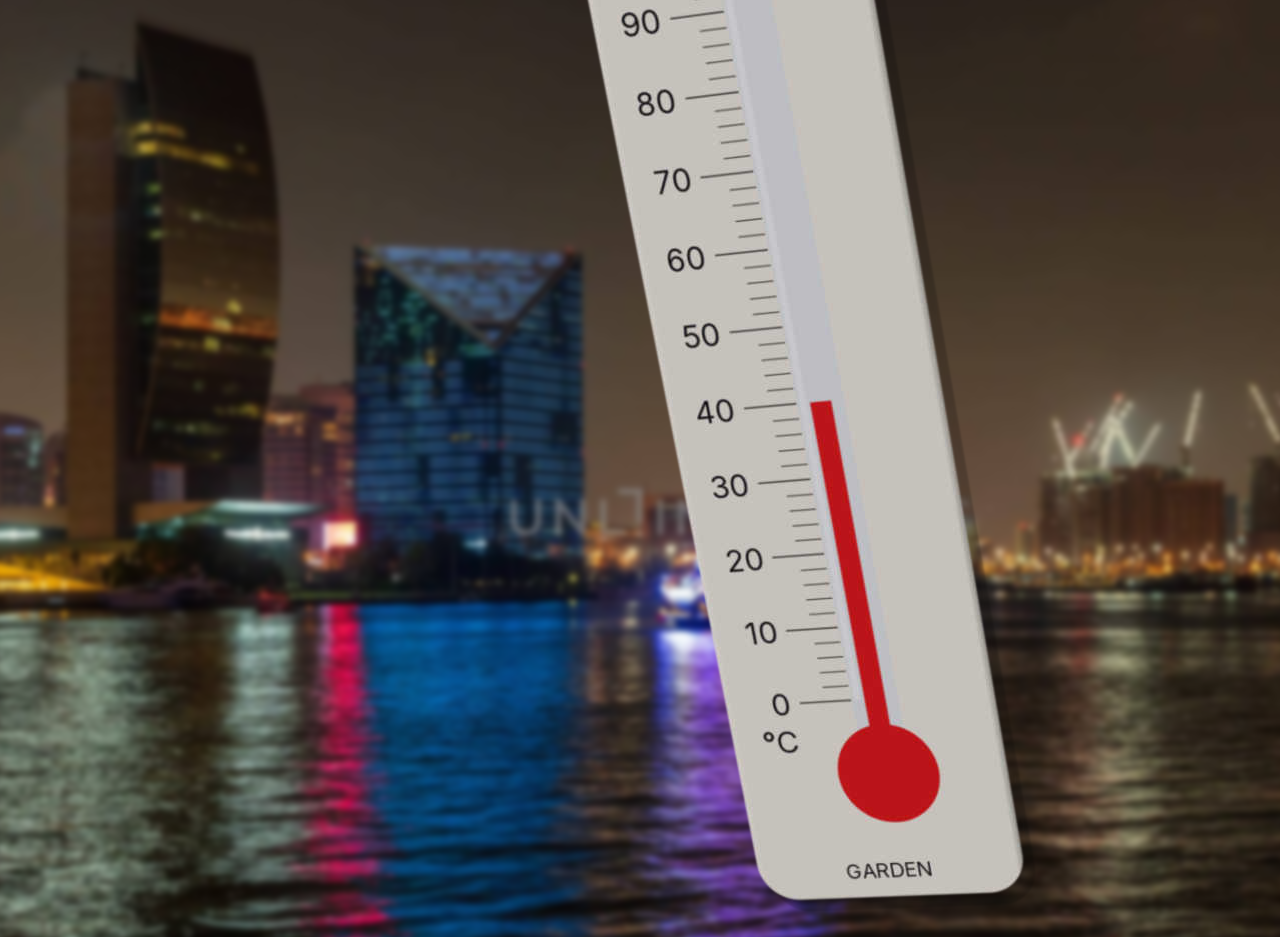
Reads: 40 °C
